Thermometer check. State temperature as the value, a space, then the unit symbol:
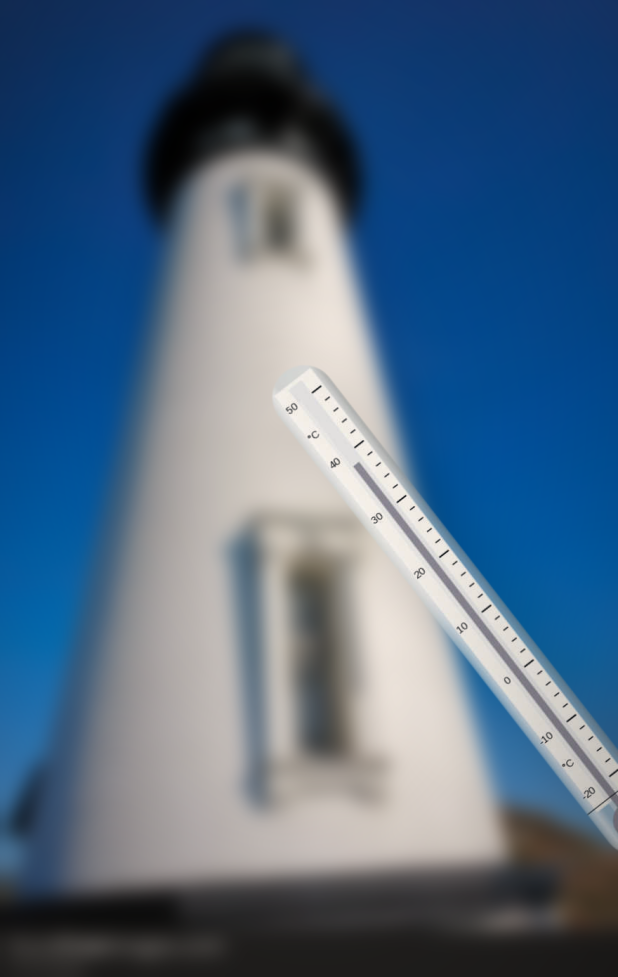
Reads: 38 °C
